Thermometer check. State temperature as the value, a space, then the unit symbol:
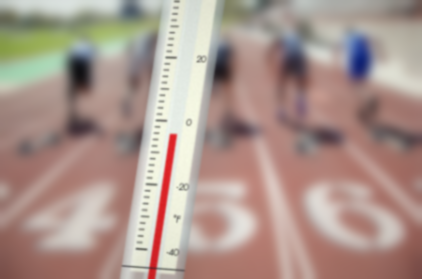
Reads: -4 °F
